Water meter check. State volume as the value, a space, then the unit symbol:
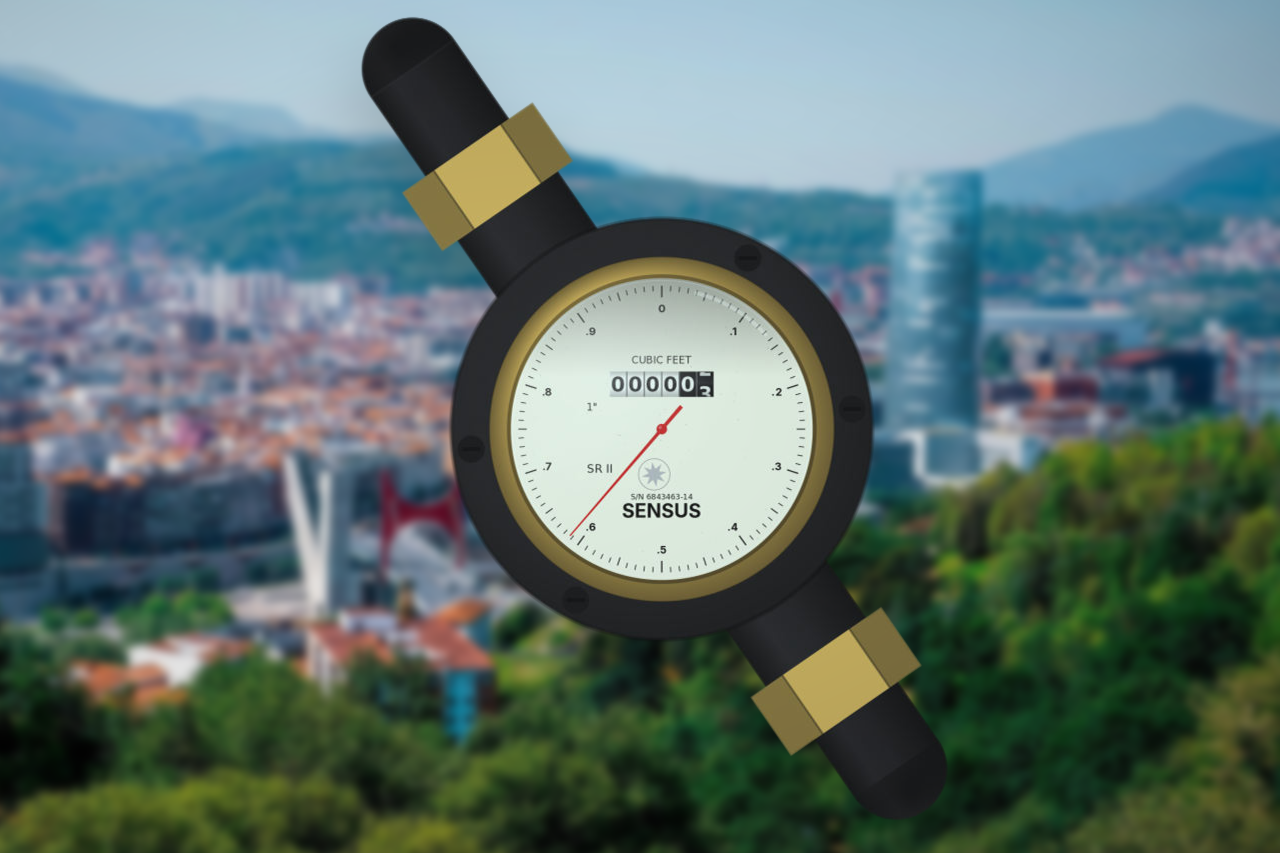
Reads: 2.61 ft³
